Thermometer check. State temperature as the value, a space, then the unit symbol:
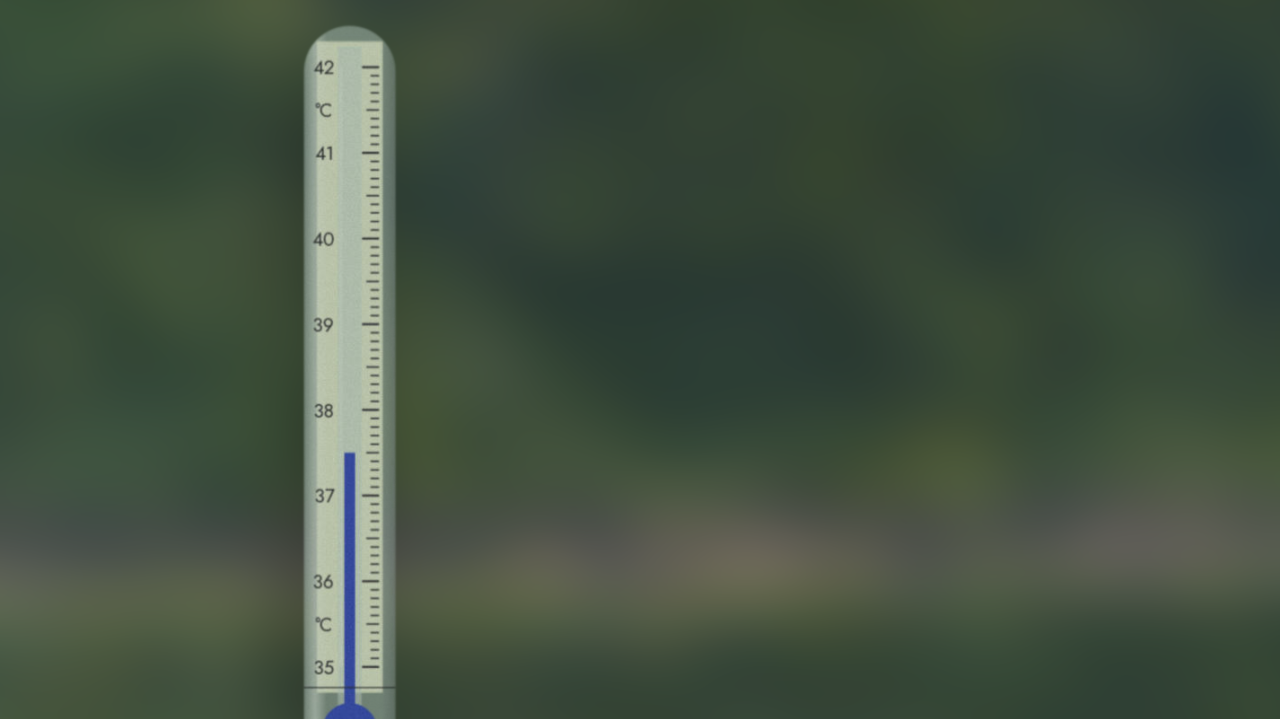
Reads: 37.5 °C
